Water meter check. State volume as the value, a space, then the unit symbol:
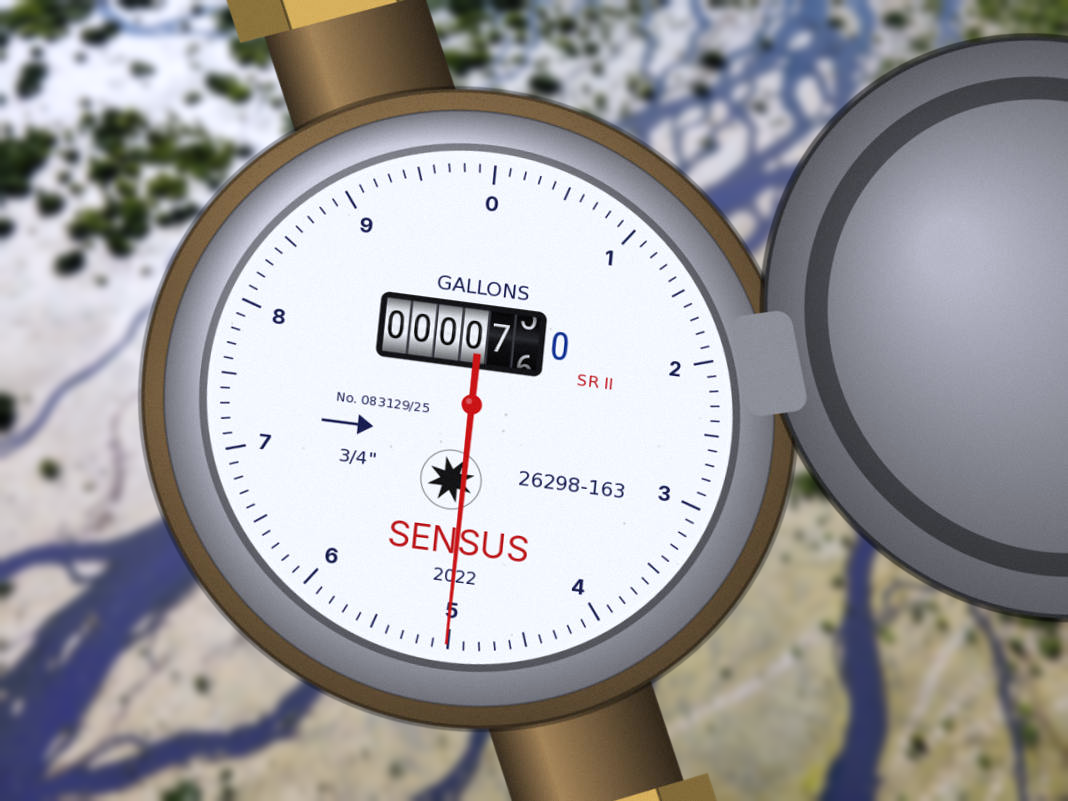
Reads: 755.0 gal
